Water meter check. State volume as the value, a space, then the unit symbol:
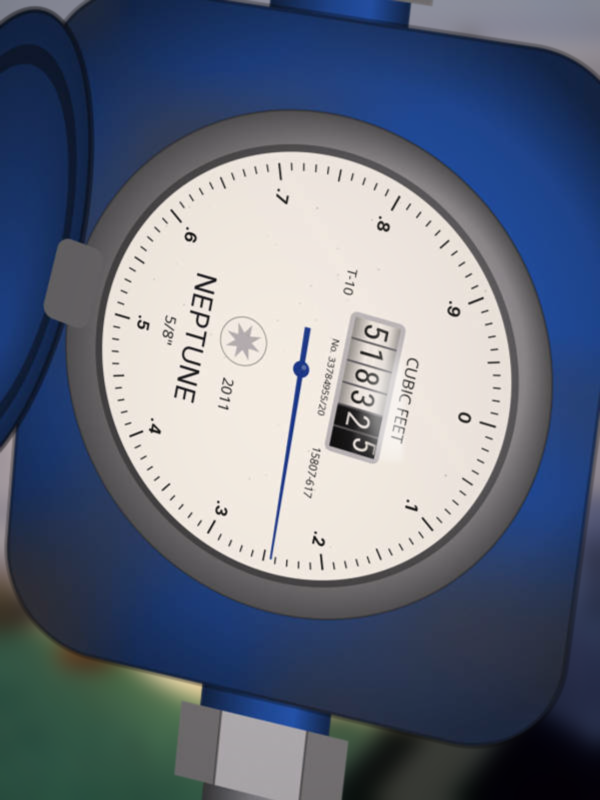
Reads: 518325.24 ft³
